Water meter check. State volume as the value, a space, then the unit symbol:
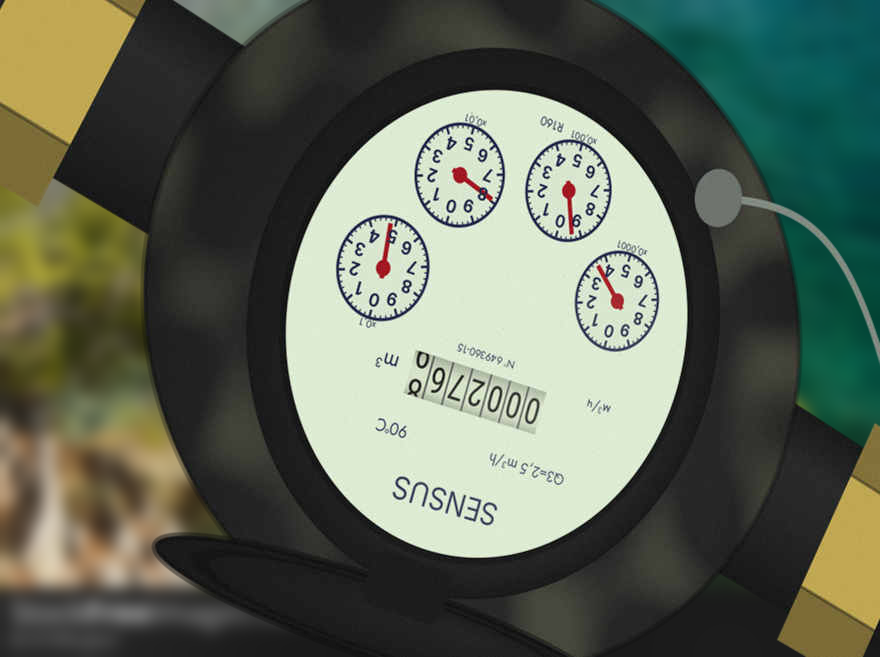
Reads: 2768.4793 m³
